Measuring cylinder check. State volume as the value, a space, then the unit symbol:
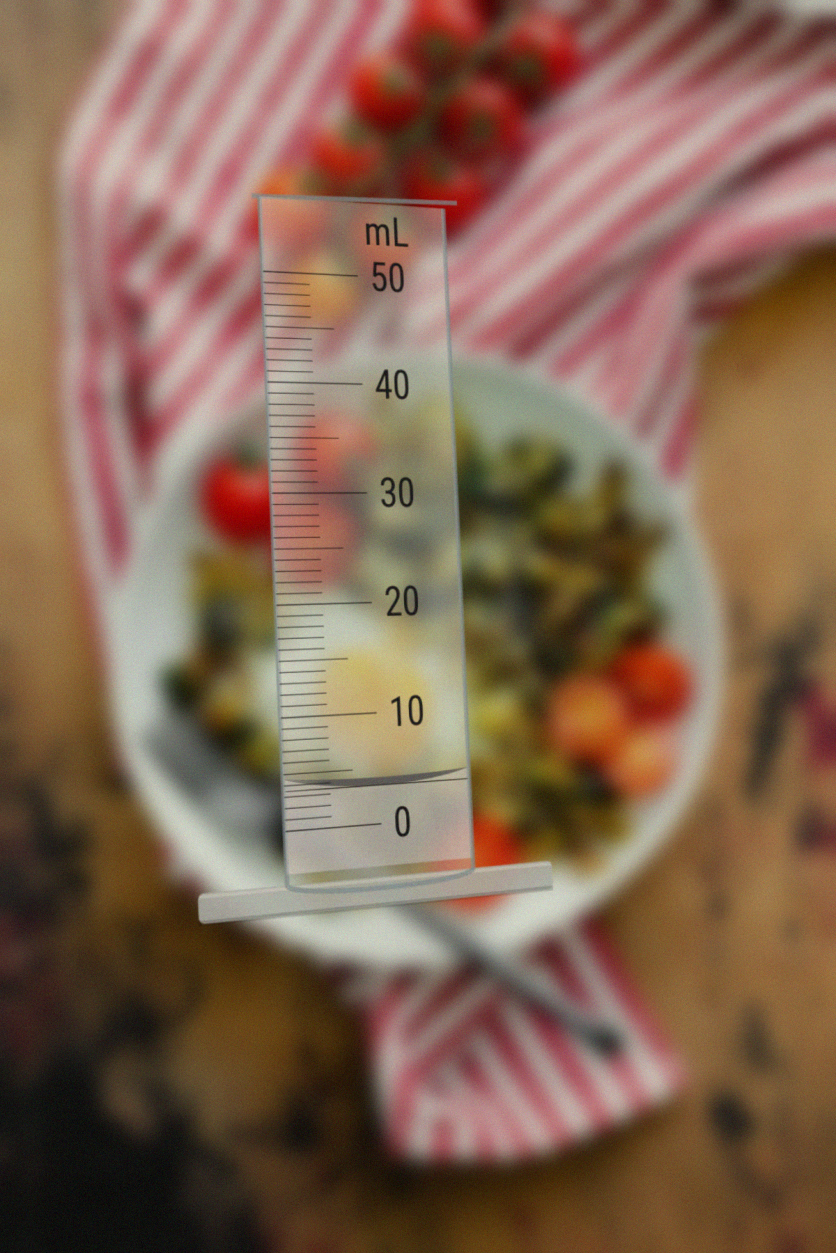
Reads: 3.5 mL
